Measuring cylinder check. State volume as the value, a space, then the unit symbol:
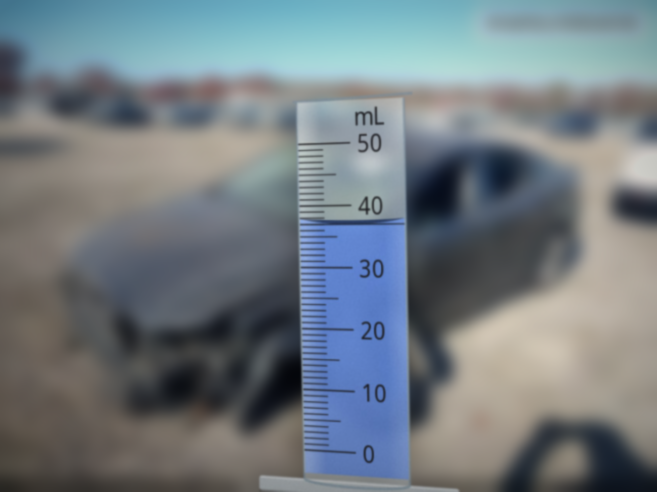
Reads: 37 mL
